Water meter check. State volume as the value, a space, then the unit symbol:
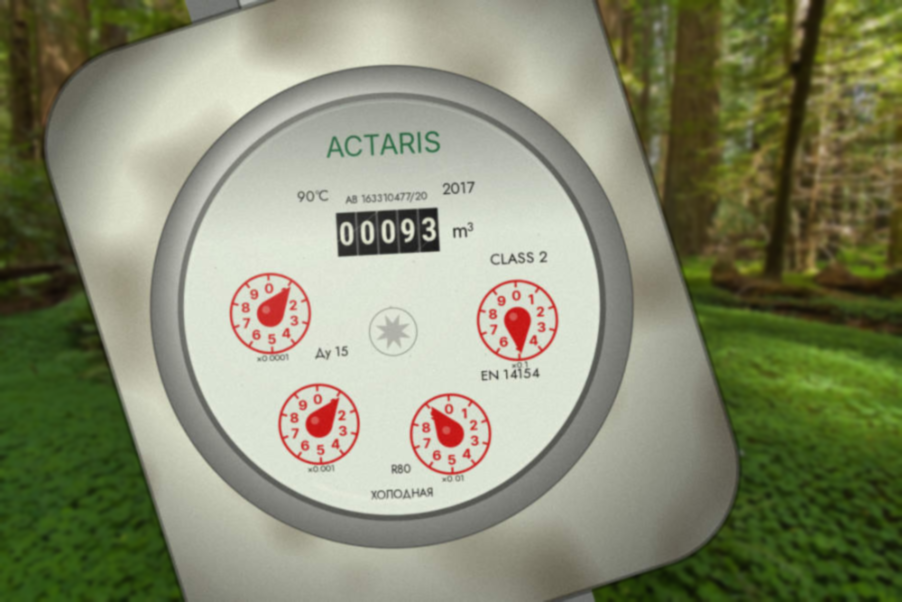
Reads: 93.4911 m³
